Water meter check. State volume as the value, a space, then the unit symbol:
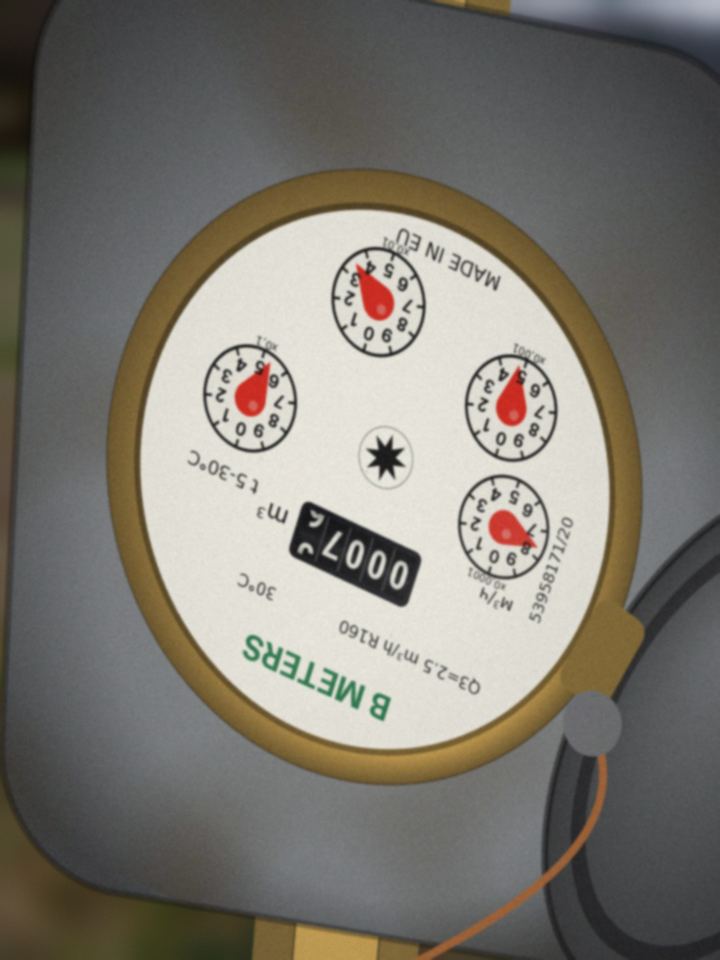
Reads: 75.5347 m³
